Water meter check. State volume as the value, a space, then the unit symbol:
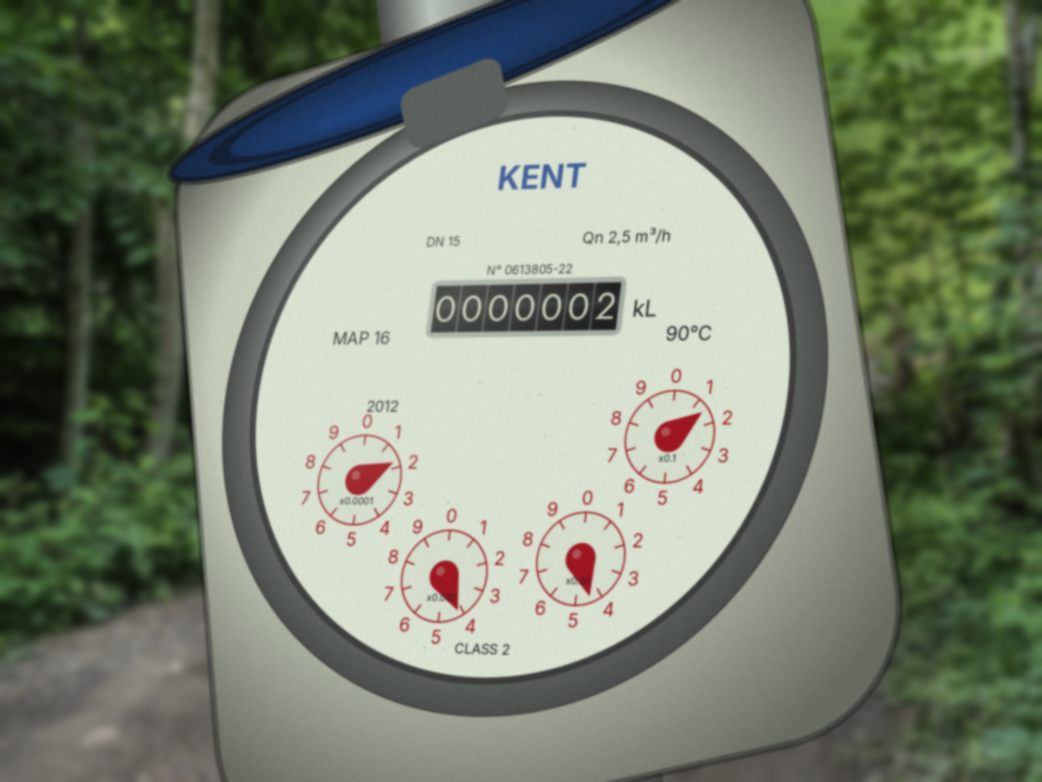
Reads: 2.1441 kL
